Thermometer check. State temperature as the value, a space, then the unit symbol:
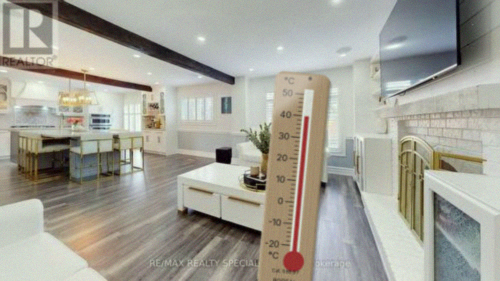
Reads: 40 °C
